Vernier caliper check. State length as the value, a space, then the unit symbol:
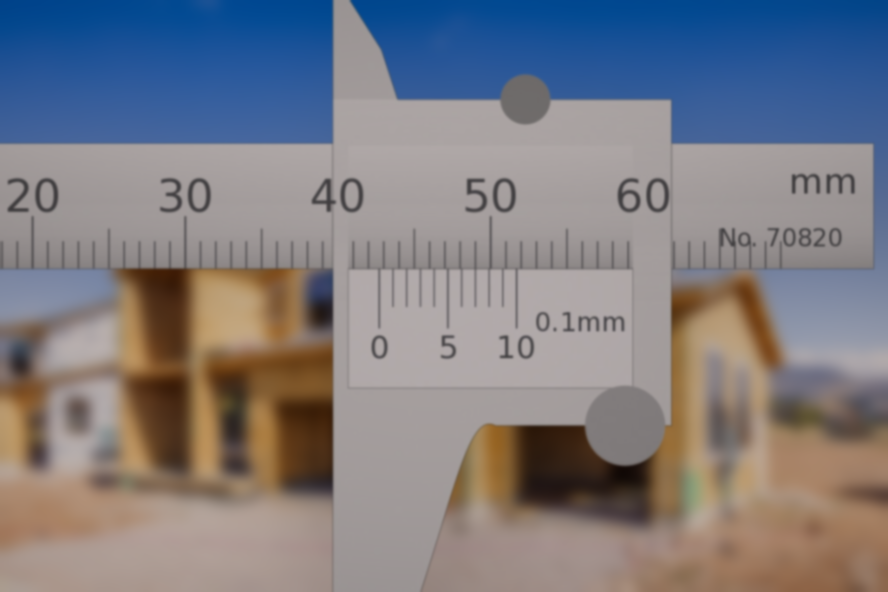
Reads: 42.7 mm
